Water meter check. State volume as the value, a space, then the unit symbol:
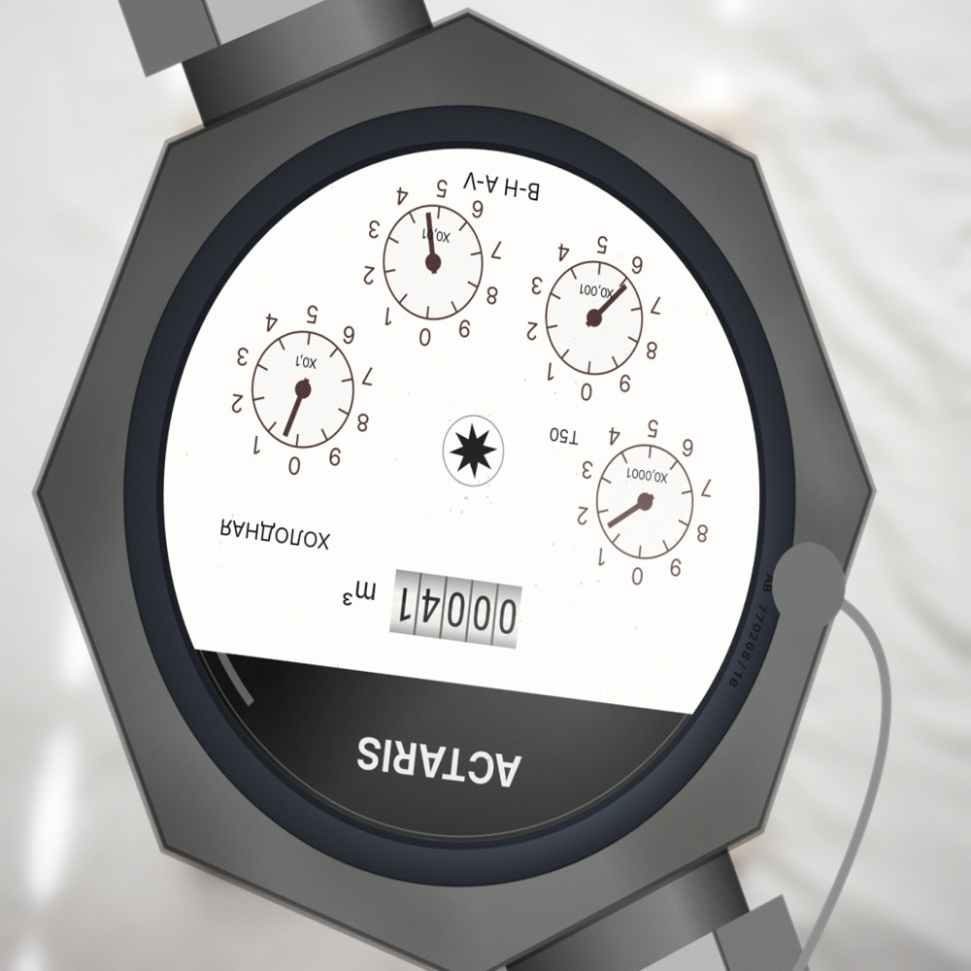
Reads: 41.0461 m³
